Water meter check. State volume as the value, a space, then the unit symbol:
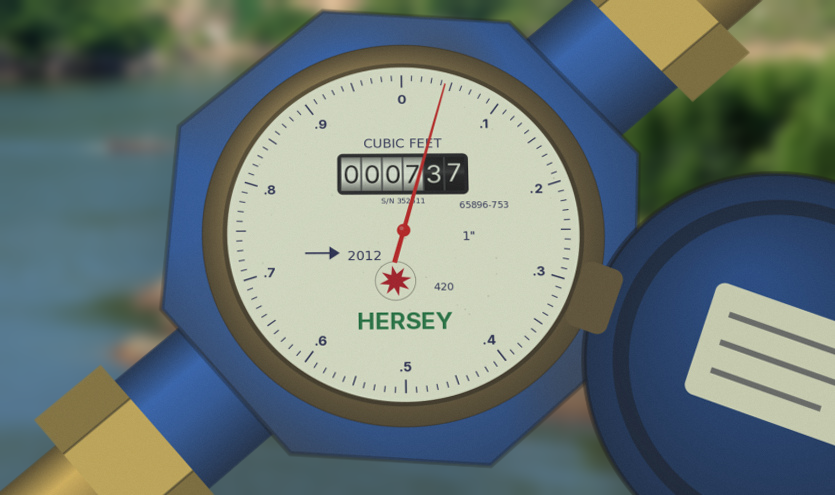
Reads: 737.04 ft³
